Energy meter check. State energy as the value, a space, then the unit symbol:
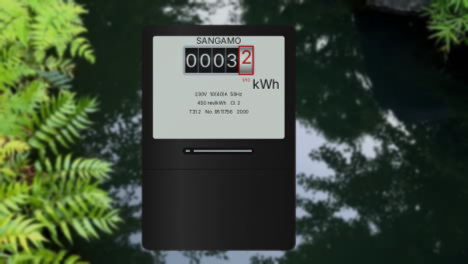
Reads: 3.2 kWh
